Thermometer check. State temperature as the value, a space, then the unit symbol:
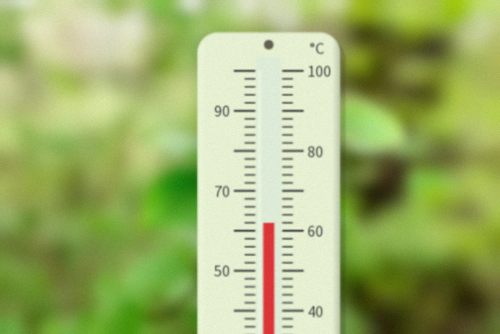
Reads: 62 °C
